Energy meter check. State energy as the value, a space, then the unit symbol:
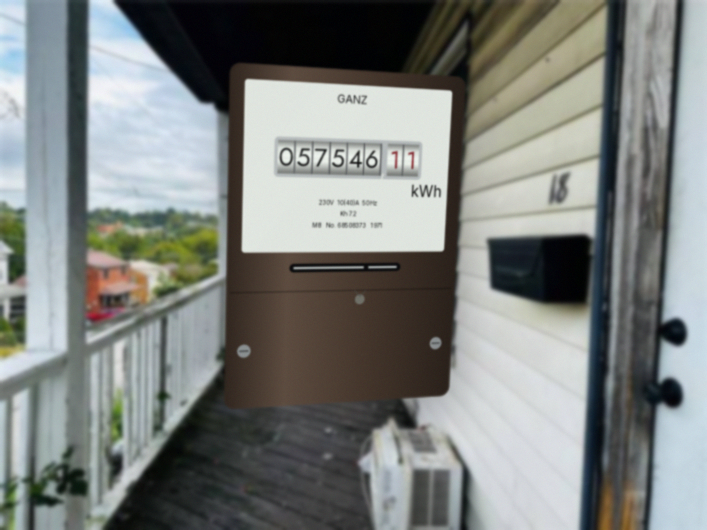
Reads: 57546.11 kWh
